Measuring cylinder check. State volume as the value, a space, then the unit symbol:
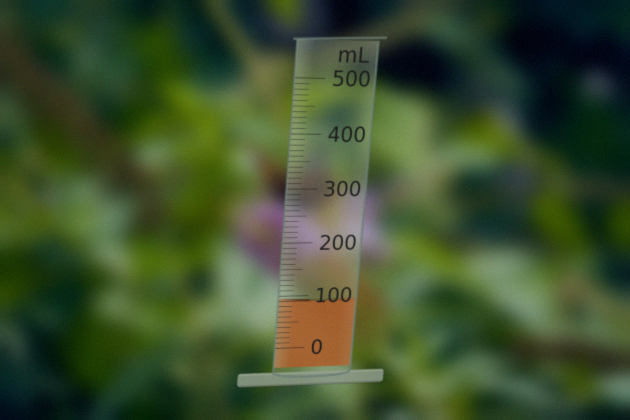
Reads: 90 mL
